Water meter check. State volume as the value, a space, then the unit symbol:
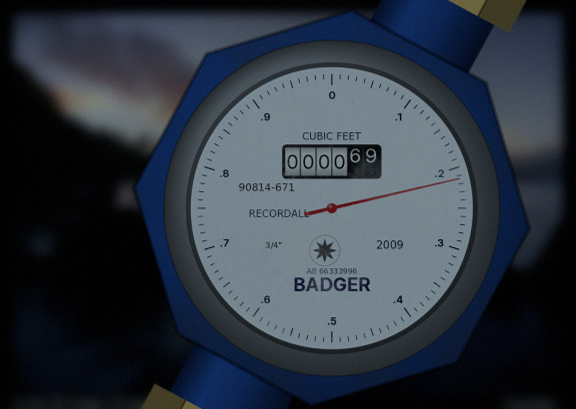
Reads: 69.21 ft³
